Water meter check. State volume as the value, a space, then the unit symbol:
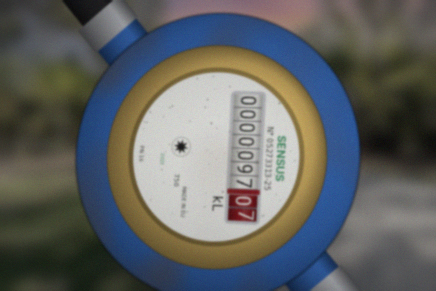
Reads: 97.07 kL
